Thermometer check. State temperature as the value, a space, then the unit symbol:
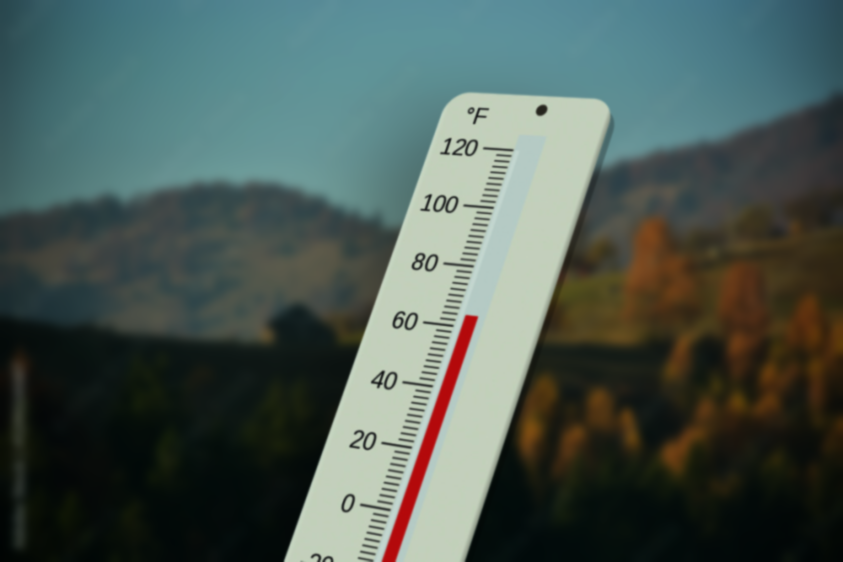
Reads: 64 °F
